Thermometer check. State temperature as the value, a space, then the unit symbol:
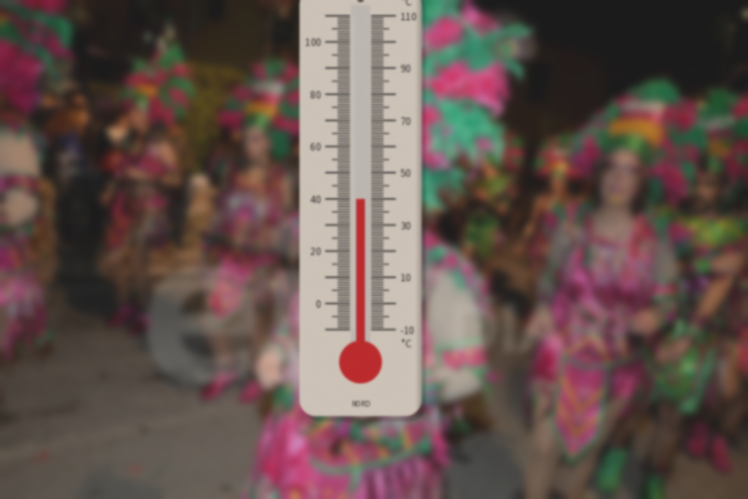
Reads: 40 °C
